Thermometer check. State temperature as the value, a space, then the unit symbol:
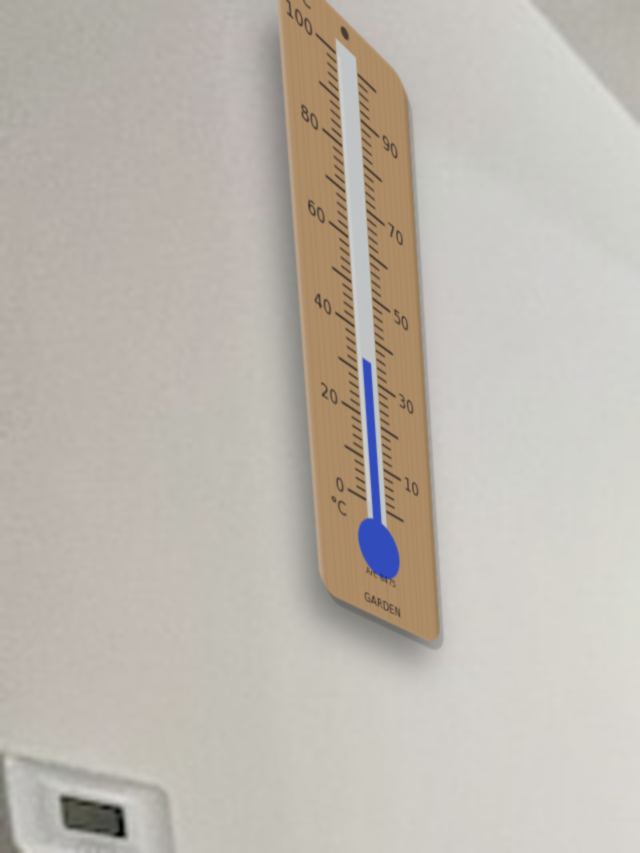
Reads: 34 °C
